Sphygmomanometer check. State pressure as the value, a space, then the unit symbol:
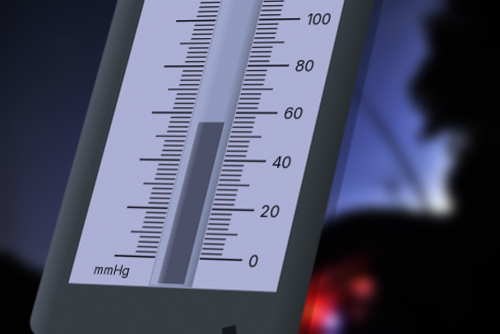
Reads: 56 mmHg
